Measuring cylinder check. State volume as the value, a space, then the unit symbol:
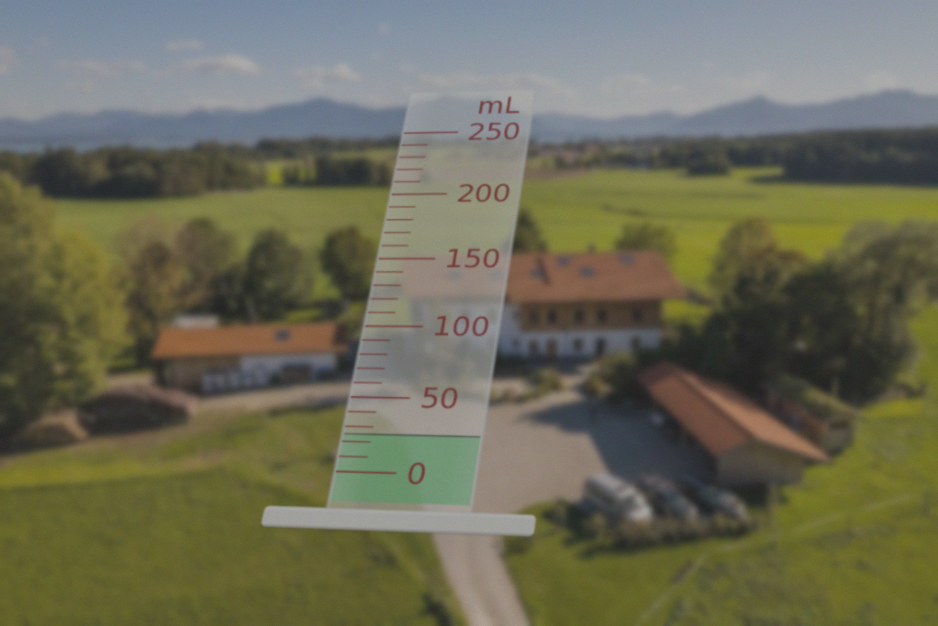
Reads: 25 mL
